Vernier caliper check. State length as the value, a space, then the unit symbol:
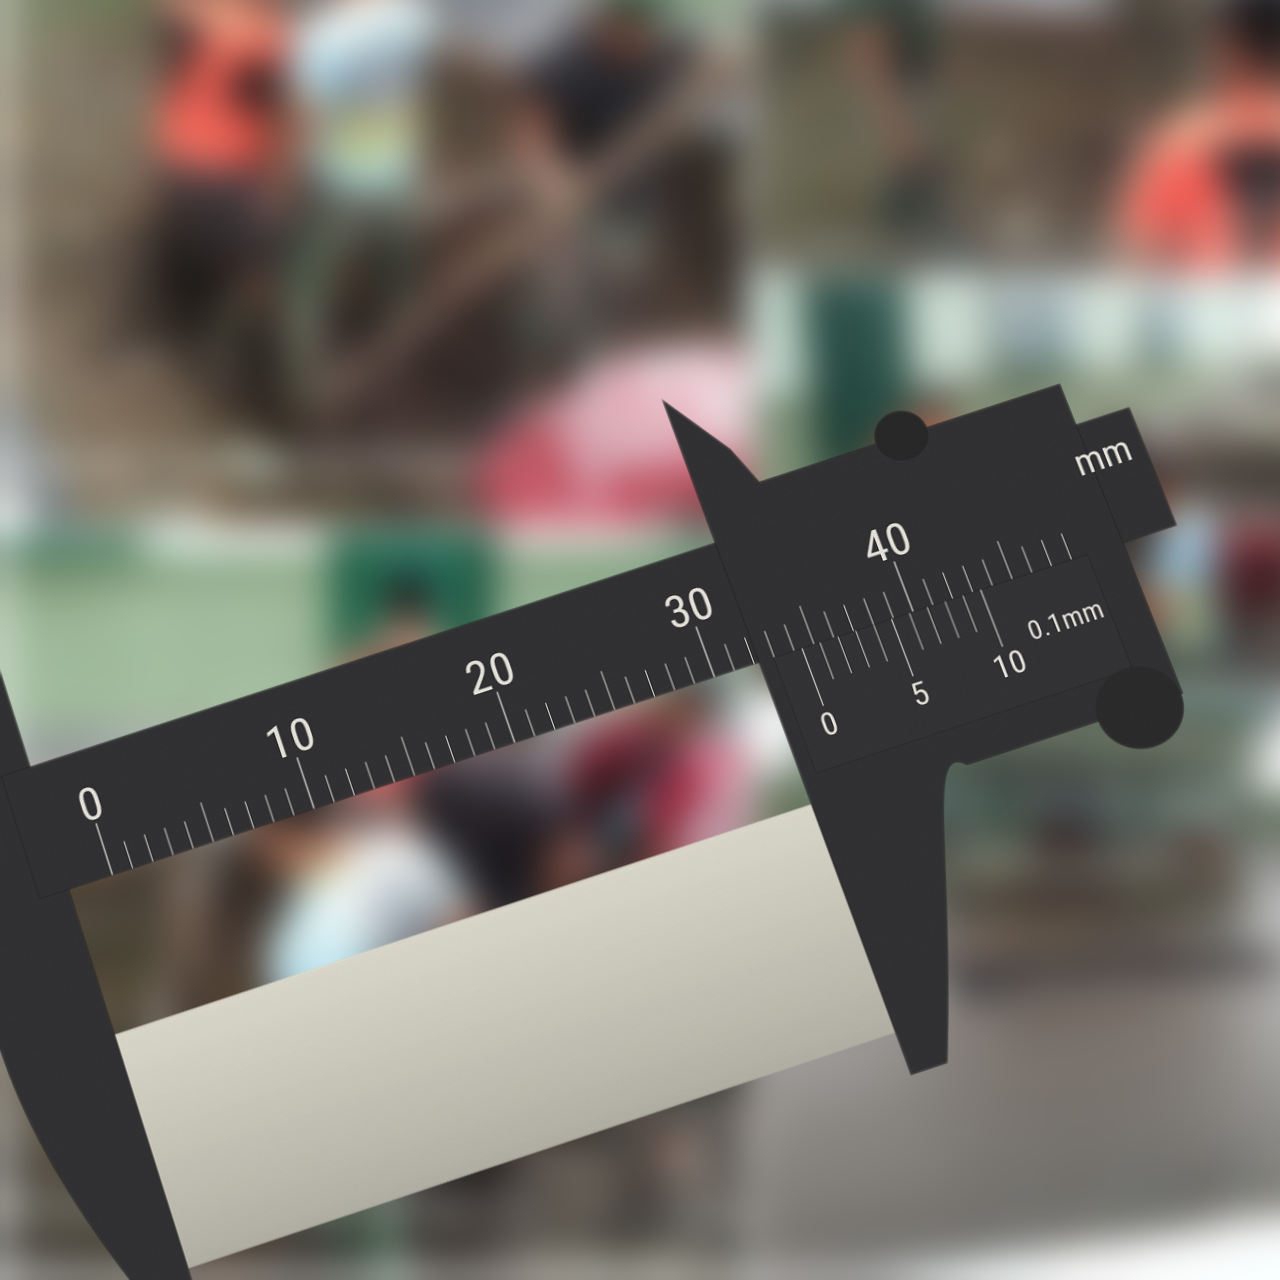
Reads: 34.4 mm
